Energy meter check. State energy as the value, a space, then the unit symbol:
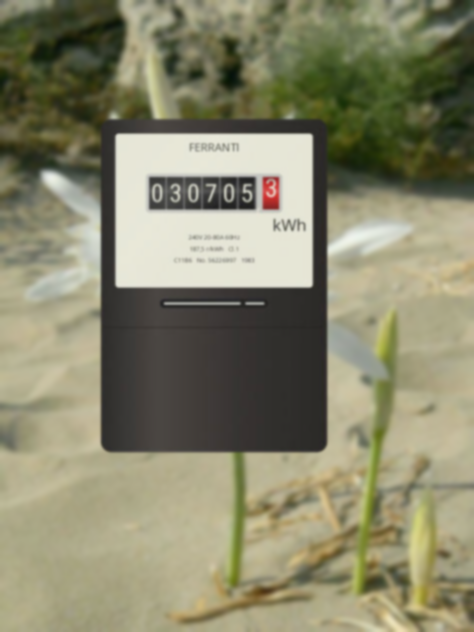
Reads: 30705.3 kWh
